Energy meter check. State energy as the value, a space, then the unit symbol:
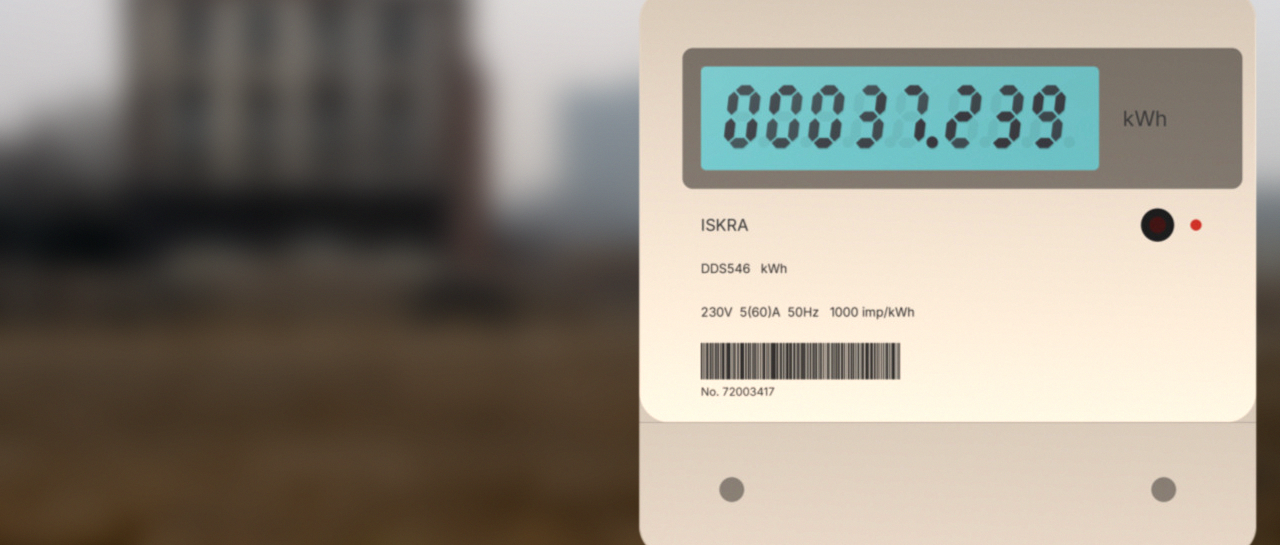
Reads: 37.239 kWh
